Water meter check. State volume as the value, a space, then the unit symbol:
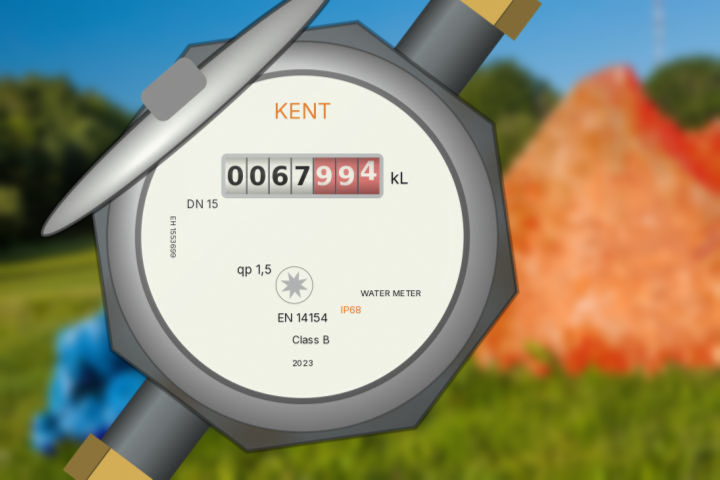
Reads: 67.994 kL
